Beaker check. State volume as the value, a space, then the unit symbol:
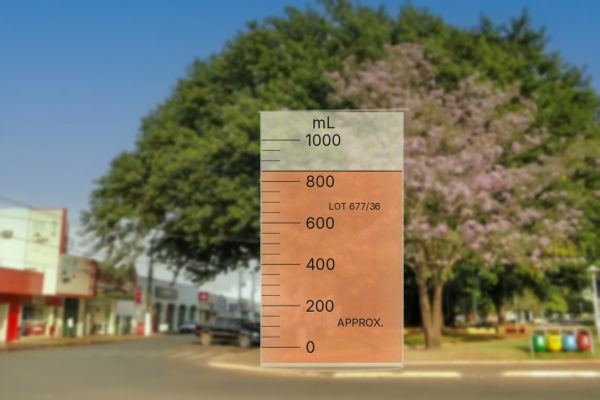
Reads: 850 mL
